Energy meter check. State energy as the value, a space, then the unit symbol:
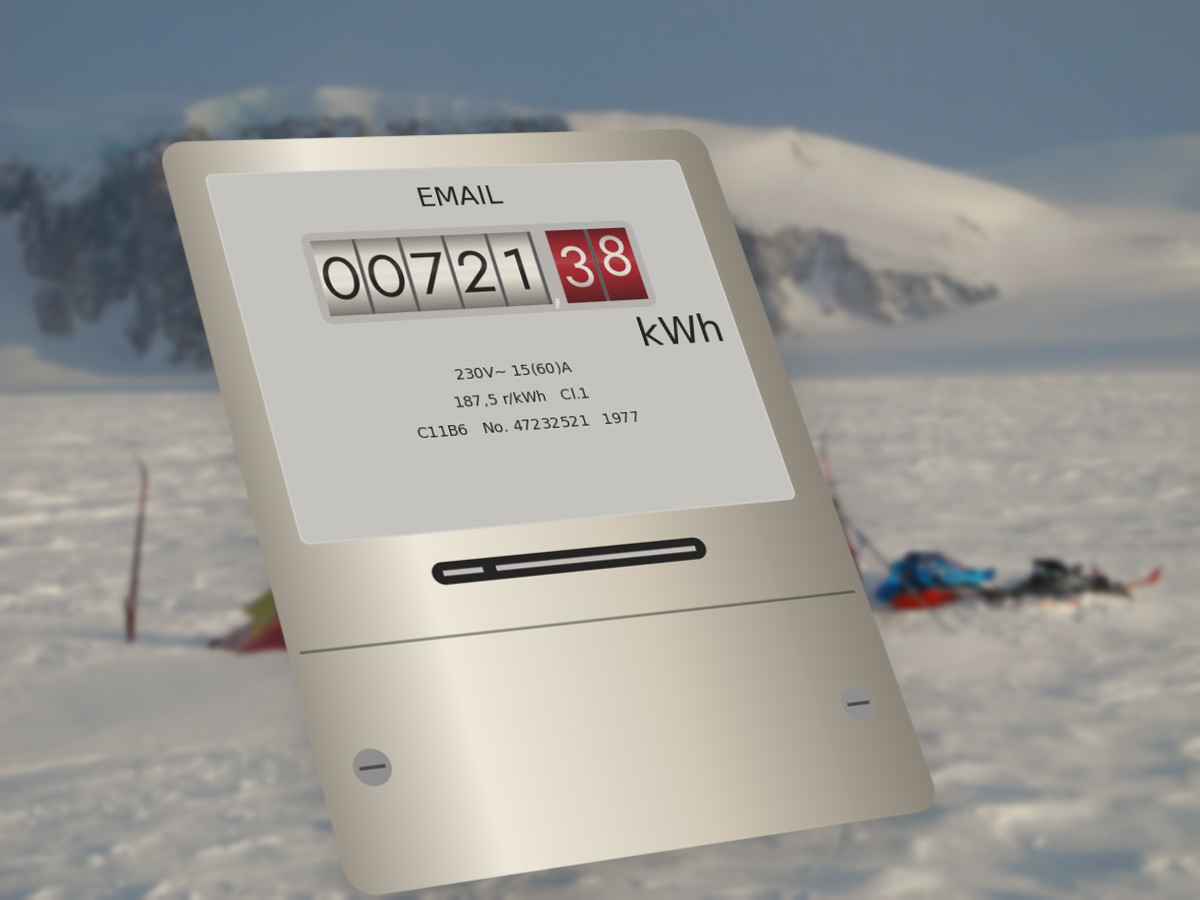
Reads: 721.38 kWh
